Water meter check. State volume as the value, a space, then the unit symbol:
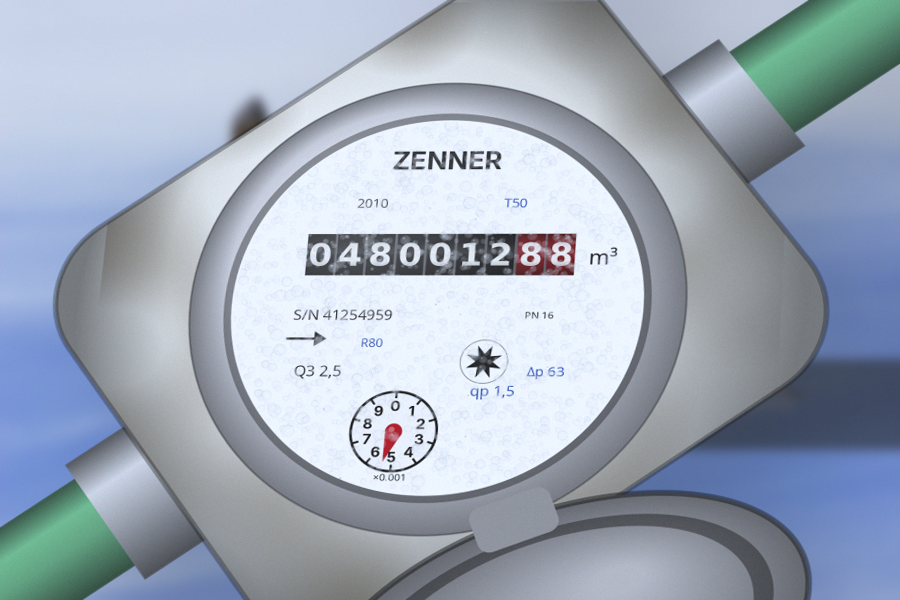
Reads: 480012.885 m³
